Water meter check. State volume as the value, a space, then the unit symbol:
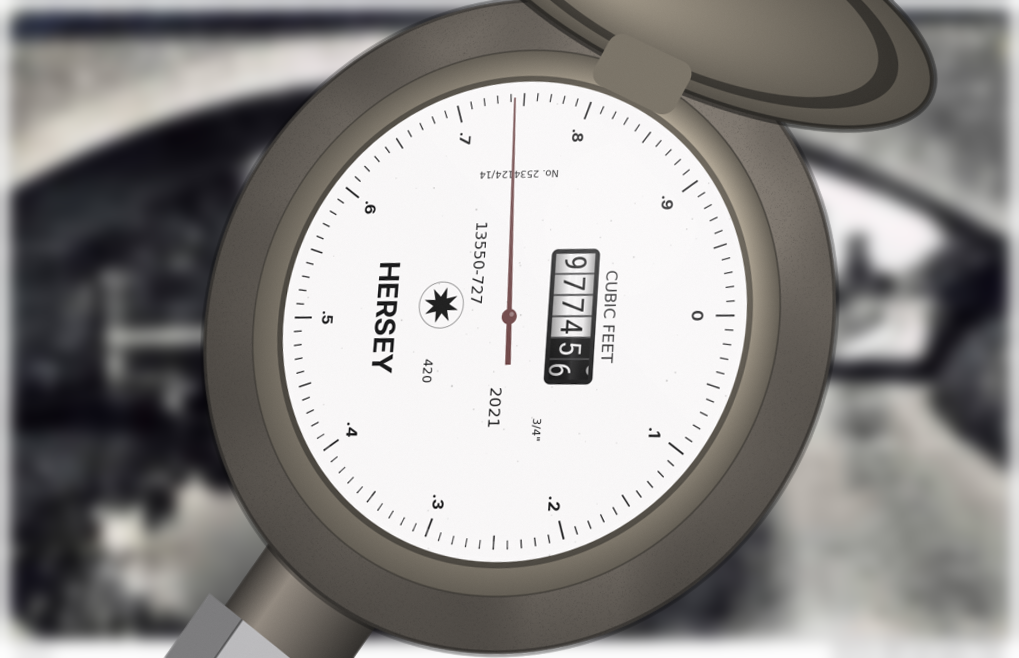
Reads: 977455.74 ft³
